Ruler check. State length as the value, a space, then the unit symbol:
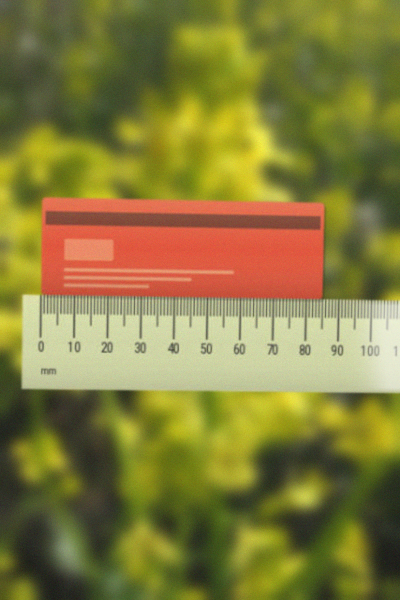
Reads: 85 mm
